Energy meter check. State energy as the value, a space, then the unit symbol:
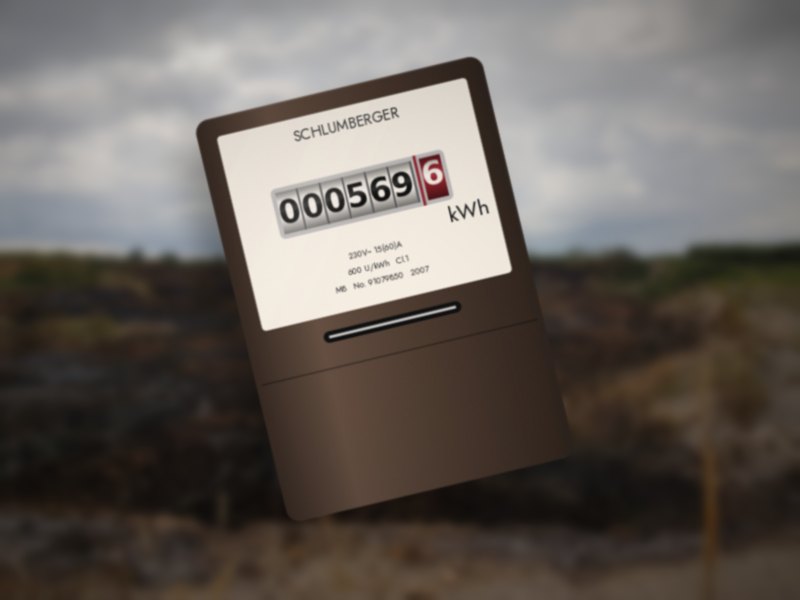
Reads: 569.6 kWh
